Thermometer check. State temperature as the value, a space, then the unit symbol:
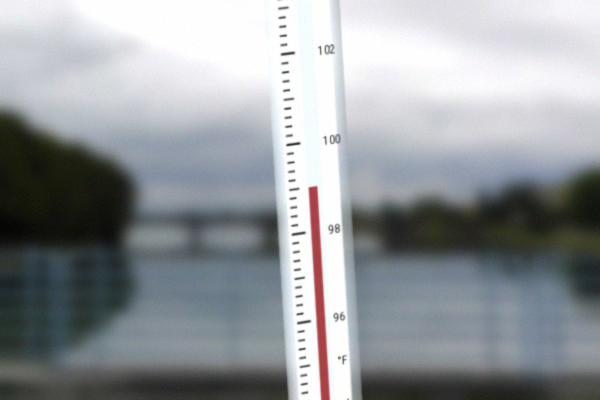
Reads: 99 °F
